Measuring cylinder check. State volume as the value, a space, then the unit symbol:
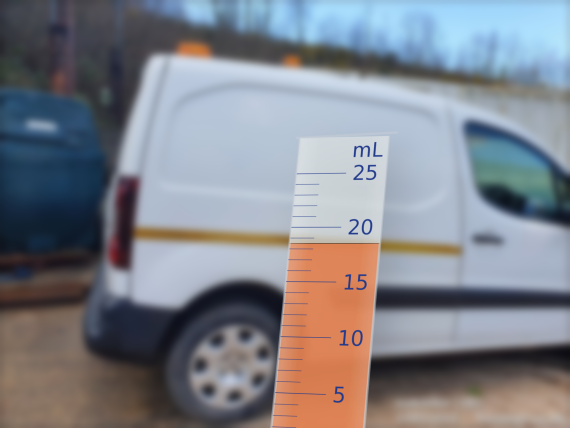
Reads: 18.5 mL
